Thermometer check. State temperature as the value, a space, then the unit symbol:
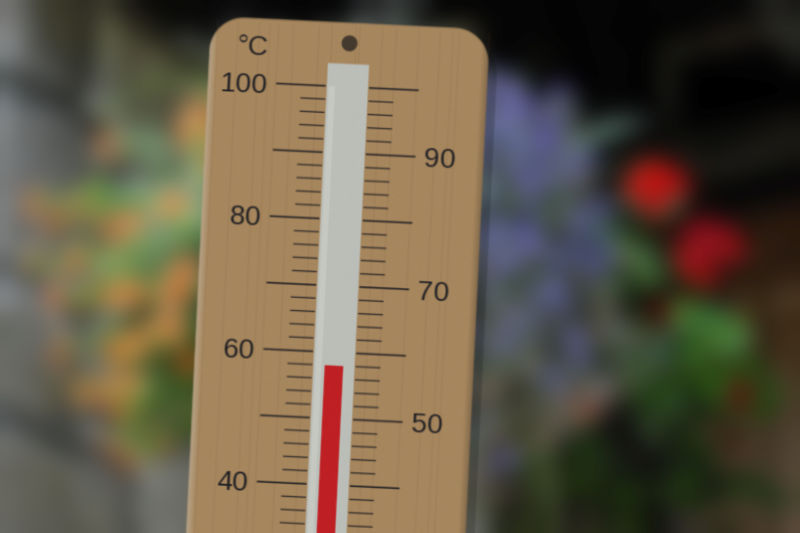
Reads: 58 °C
